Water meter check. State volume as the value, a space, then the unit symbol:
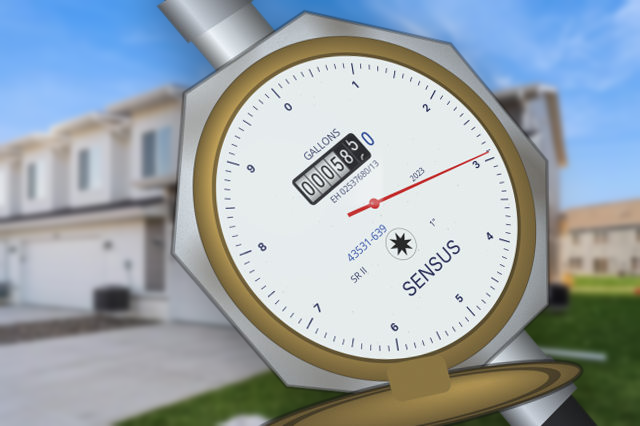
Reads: 5852.9 gal
